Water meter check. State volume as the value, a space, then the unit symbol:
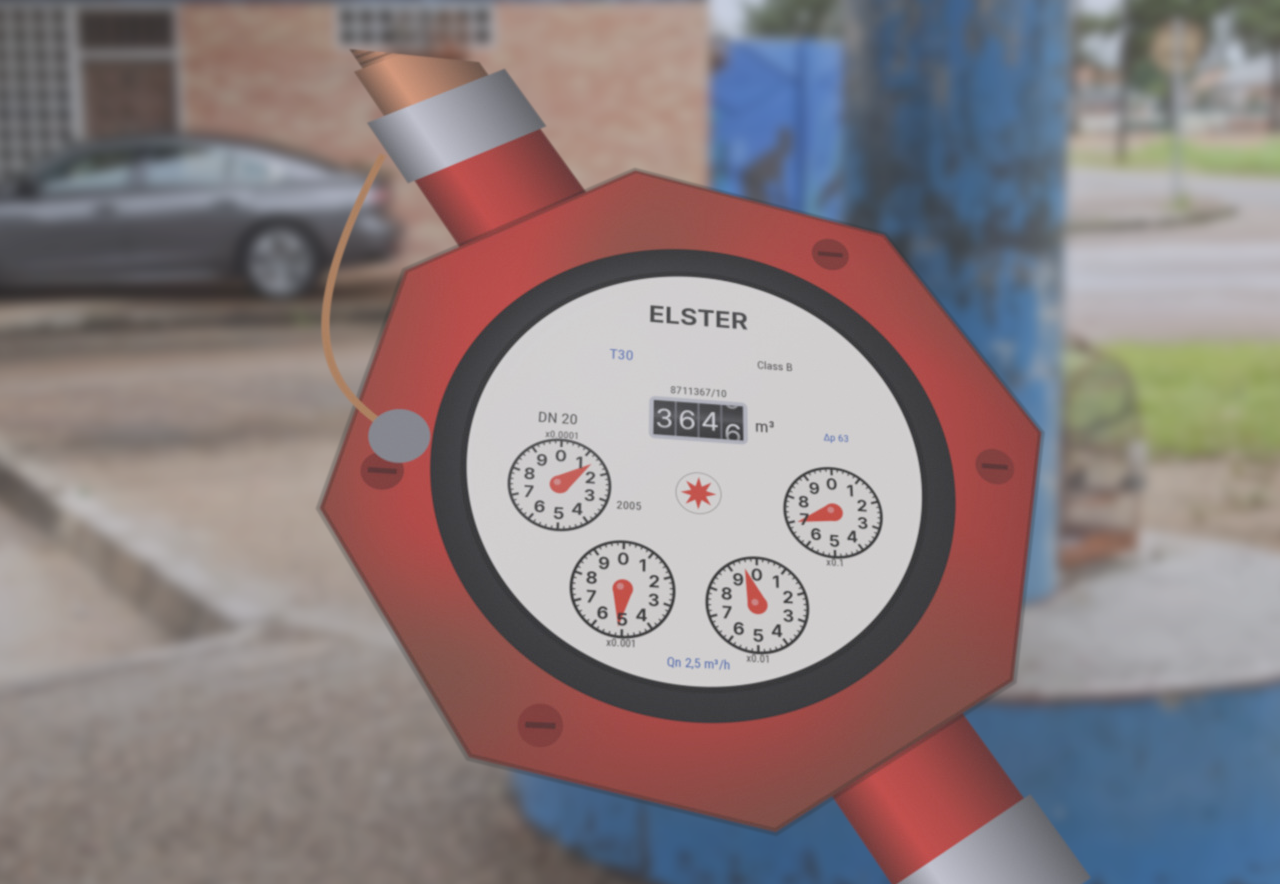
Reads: 3645.6951 m³
